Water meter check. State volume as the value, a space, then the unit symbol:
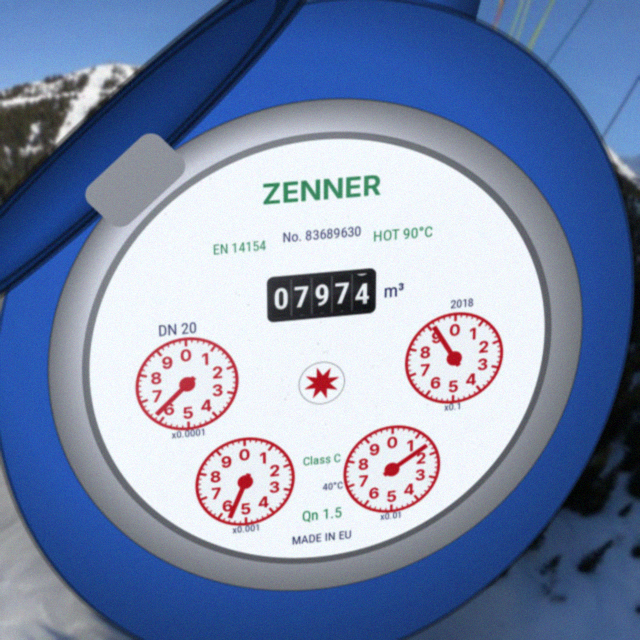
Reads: 7973.9156 m³
